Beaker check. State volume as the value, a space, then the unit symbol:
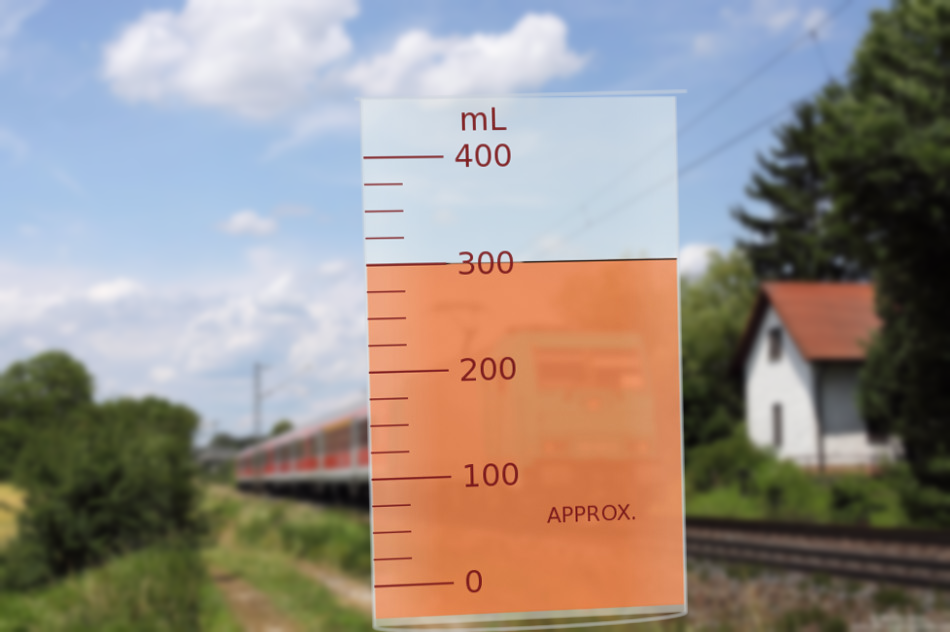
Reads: 300 mL
